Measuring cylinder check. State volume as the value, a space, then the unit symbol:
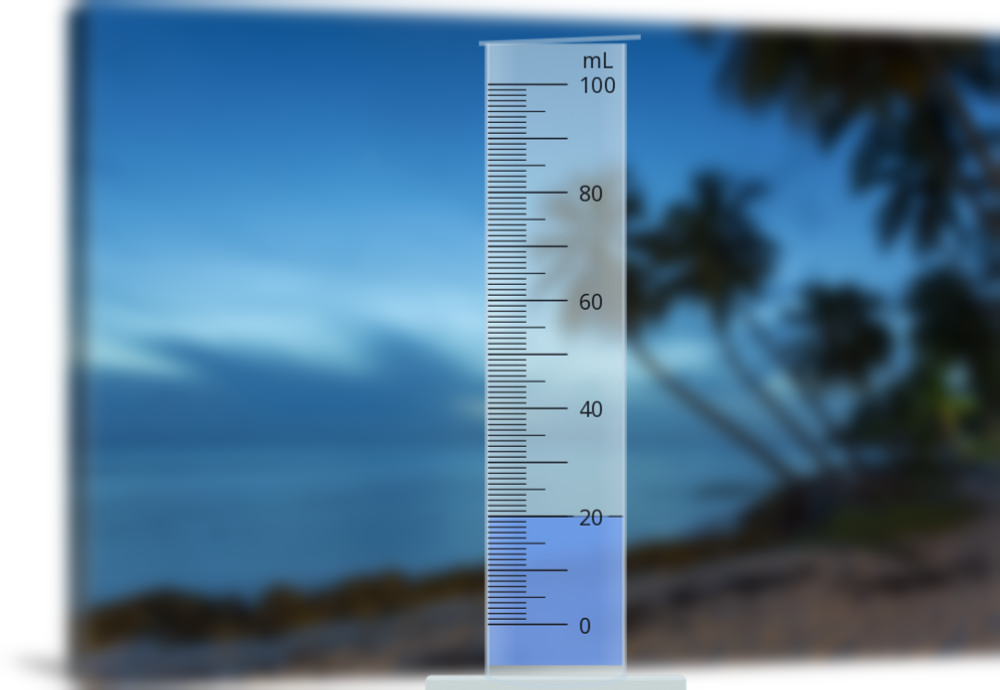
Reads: 20 mL
